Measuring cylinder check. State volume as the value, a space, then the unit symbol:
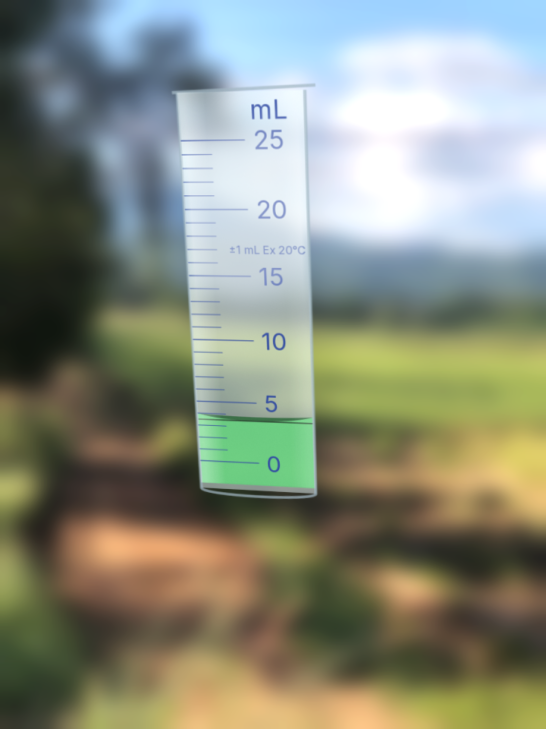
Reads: 3.5 mL
